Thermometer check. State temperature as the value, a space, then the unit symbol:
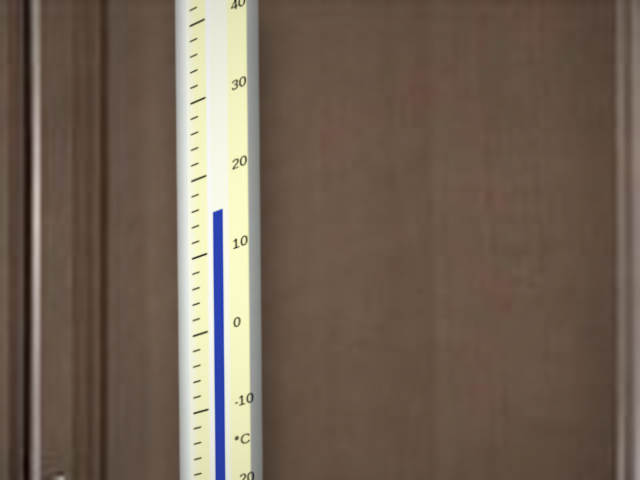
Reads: 15 °C
